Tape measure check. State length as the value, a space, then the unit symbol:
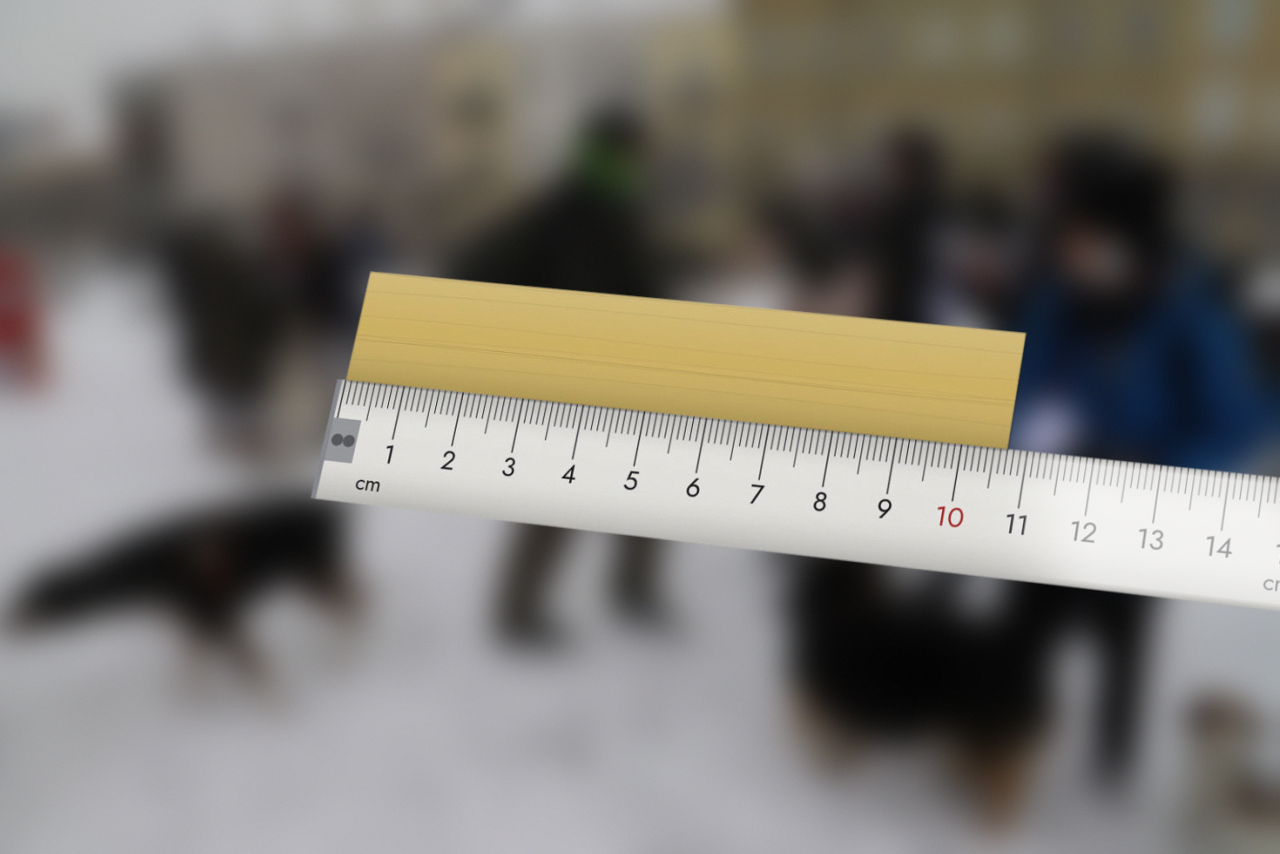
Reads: 10.7 cm
